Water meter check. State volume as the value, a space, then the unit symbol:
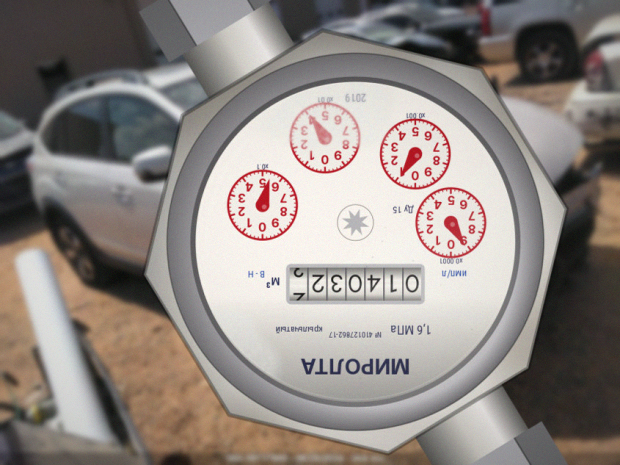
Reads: 140322.5409 m³
